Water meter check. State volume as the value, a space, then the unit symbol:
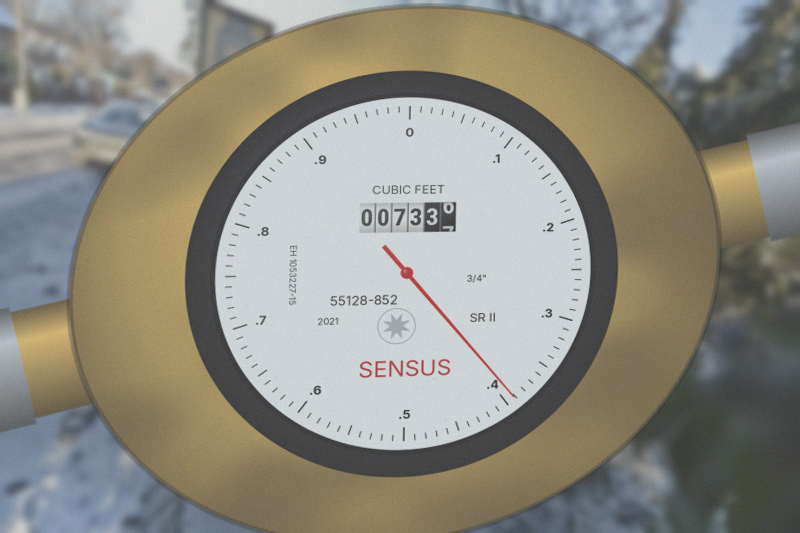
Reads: 7336.39 ft³
